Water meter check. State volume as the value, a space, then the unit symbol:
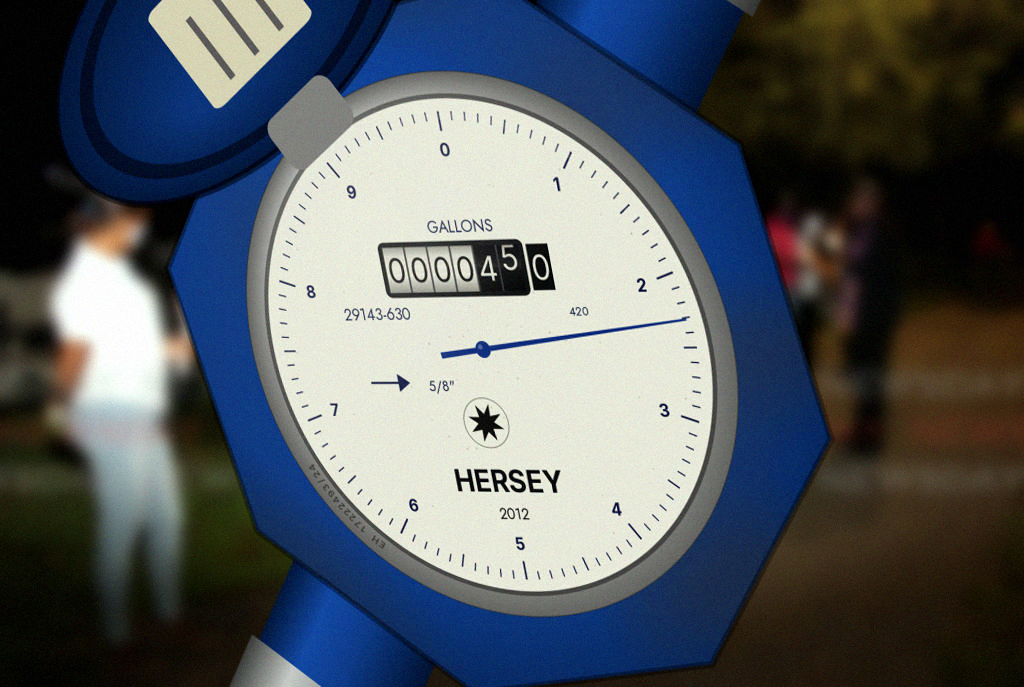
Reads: 452.3 gal
